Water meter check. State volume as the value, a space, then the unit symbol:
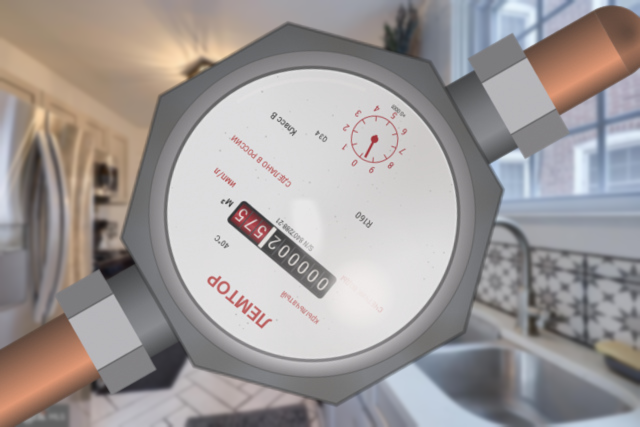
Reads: 2.5749 m³
